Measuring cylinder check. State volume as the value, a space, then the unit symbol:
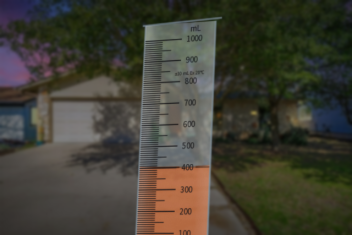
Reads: 400 mL
